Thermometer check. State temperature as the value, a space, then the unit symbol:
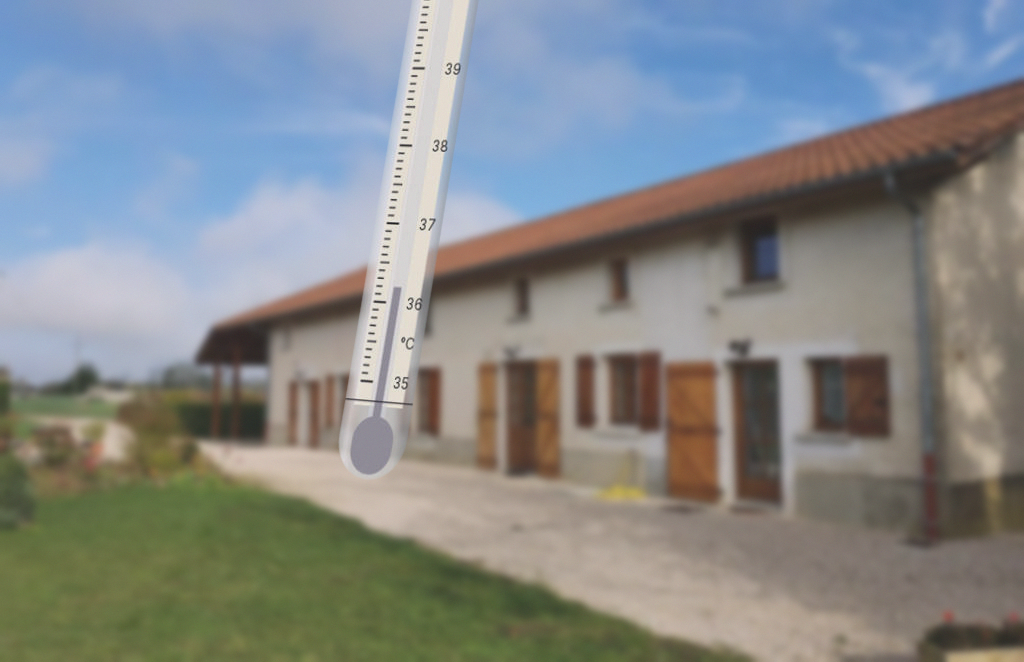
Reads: 36.2 °C
